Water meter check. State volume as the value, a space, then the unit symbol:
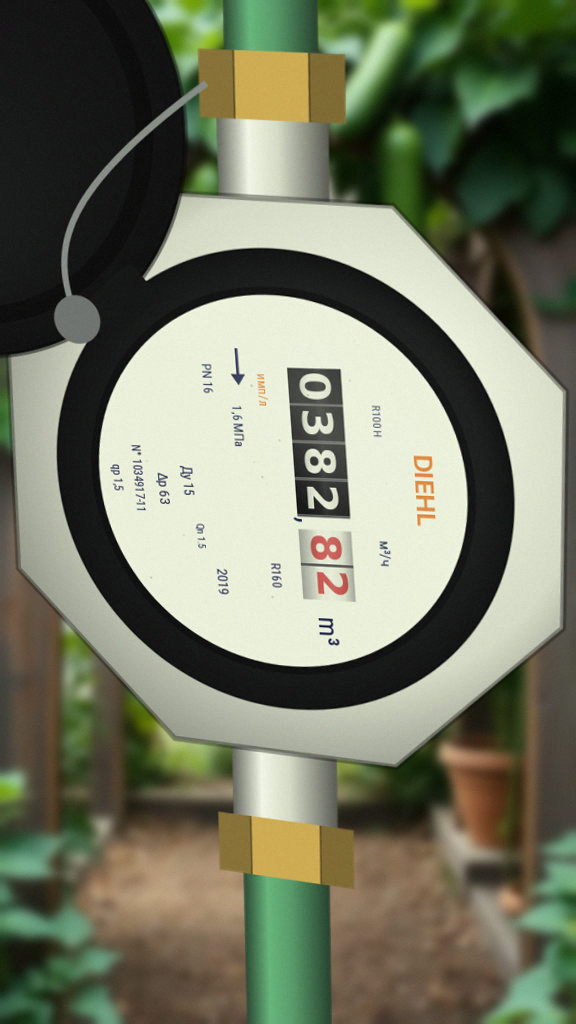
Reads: 382.82 m³
